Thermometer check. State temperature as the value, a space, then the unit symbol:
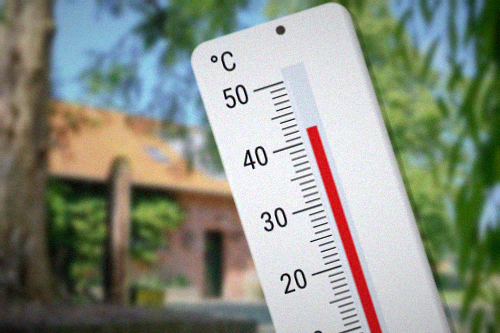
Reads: 42 °C
